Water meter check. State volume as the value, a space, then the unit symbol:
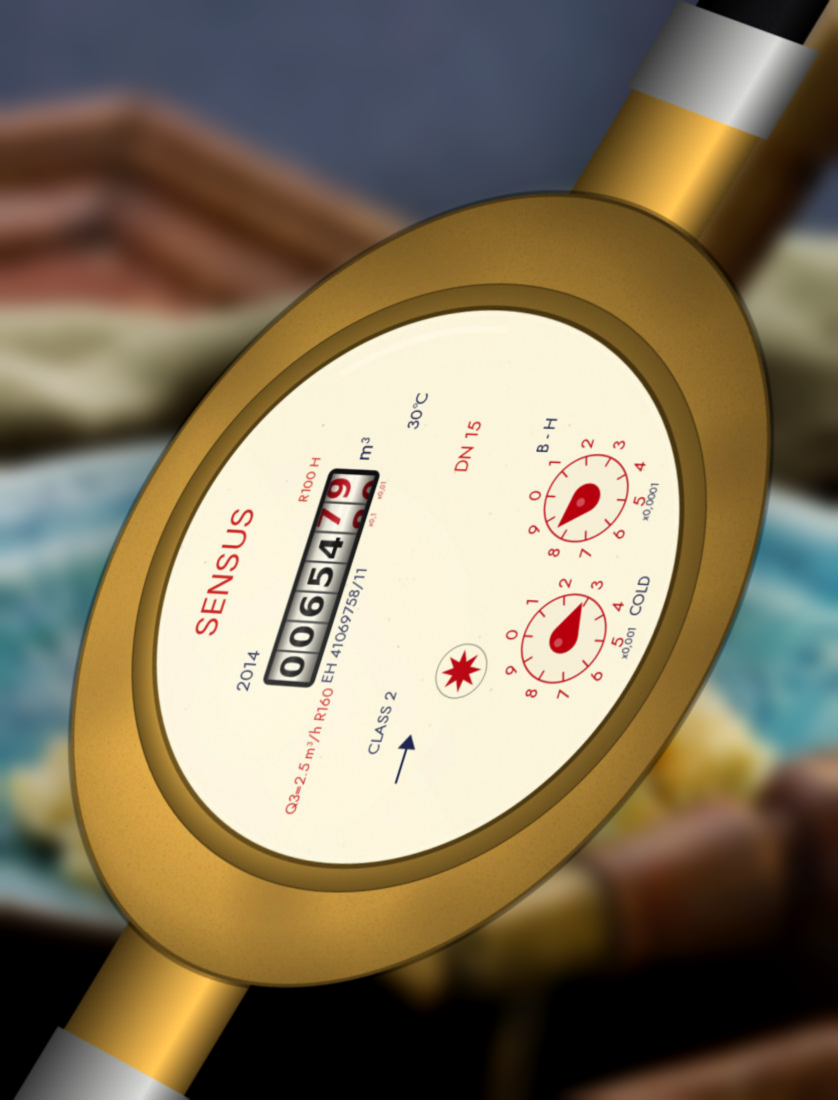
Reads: 654.7928 m³
